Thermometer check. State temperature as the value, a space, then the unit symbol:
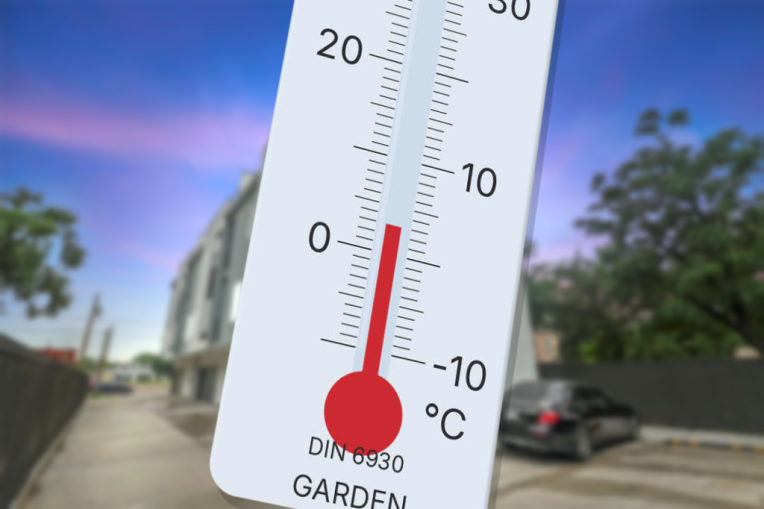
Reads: 3 °C
